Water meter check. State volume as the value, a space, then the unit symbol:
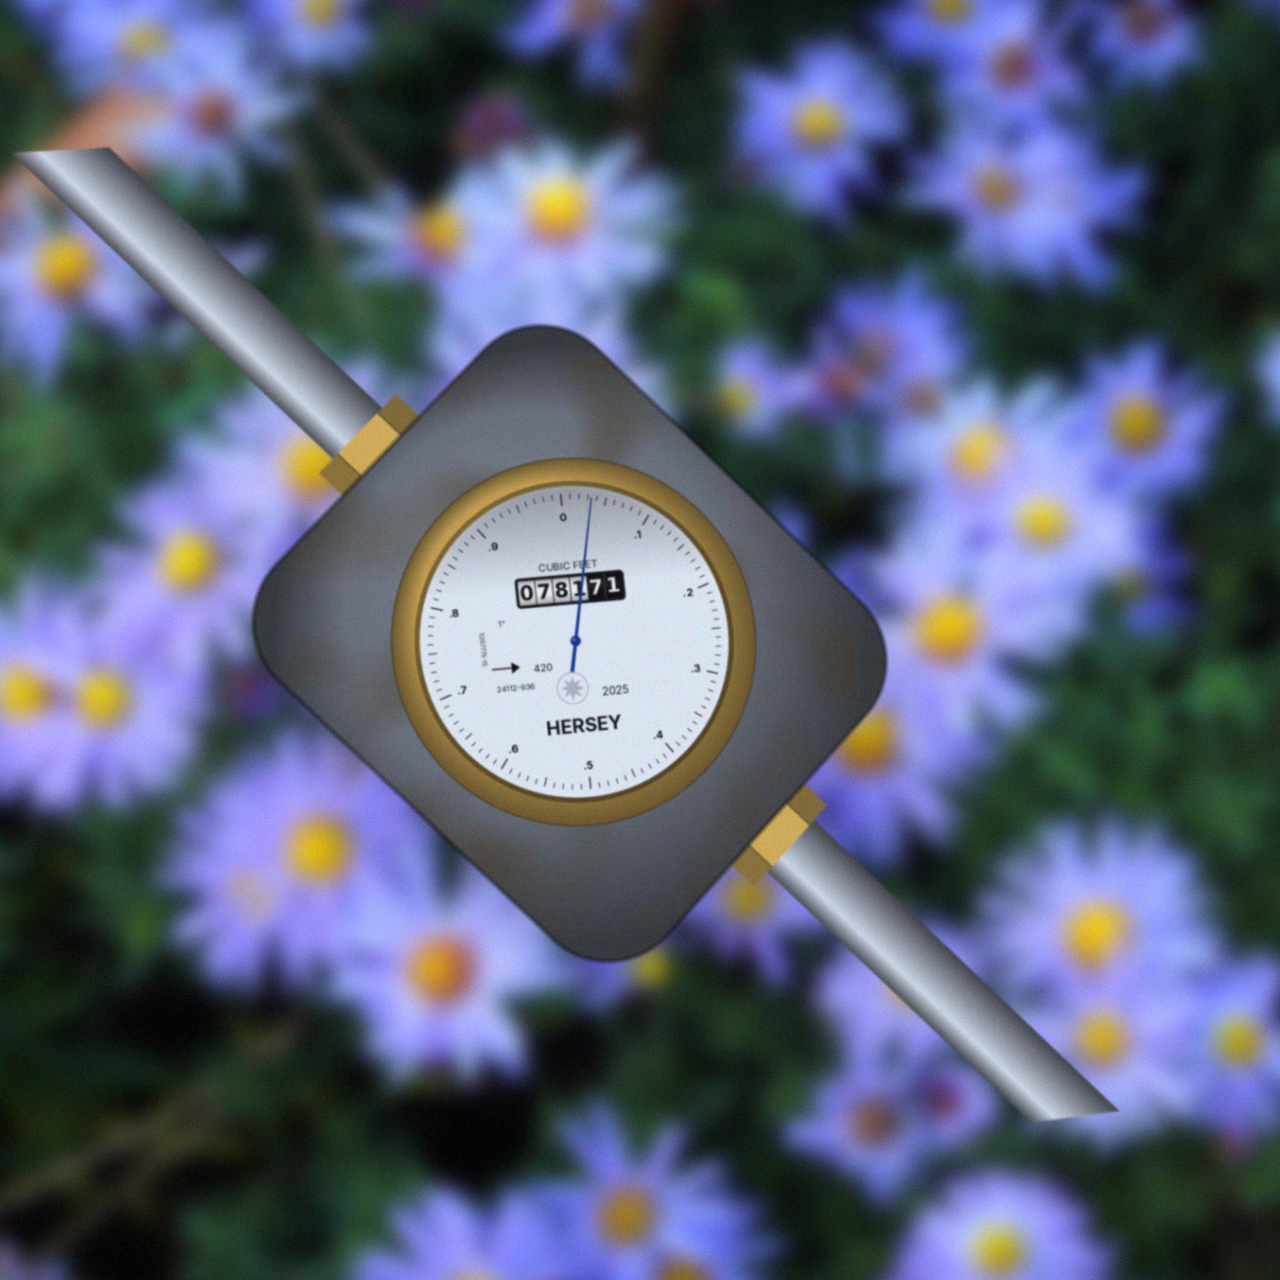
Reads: 78171.03 ft³
